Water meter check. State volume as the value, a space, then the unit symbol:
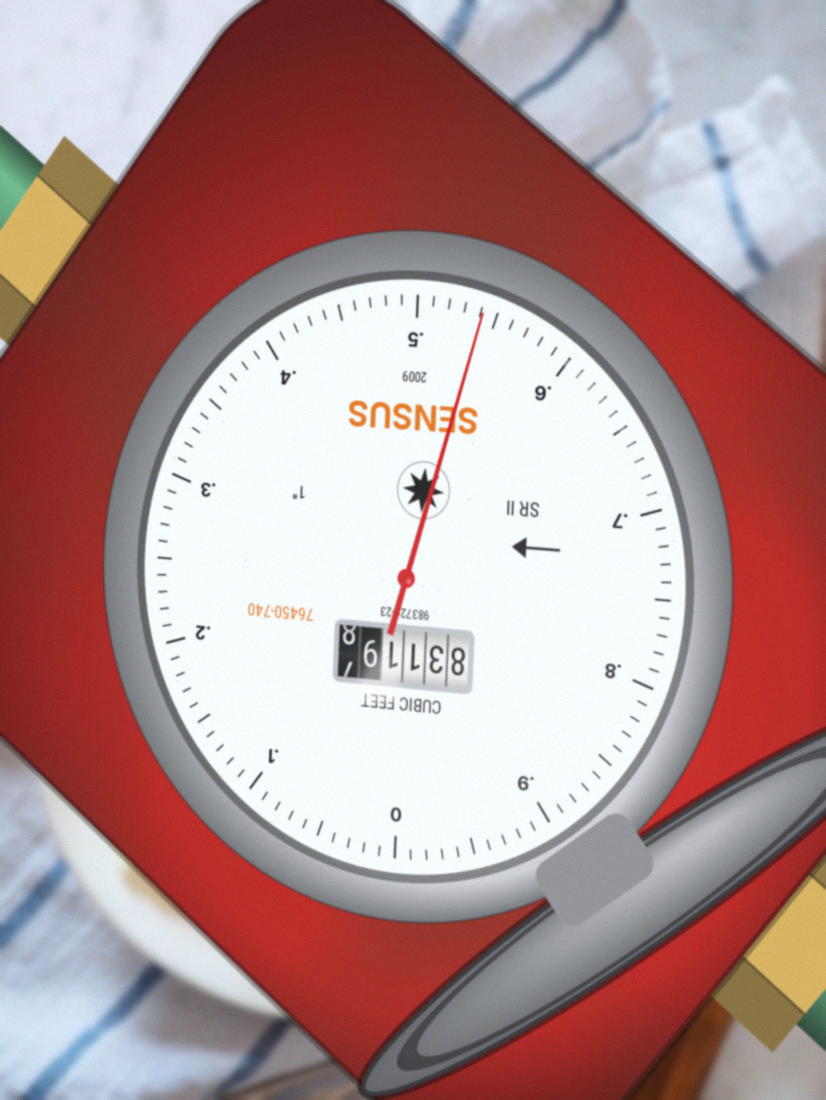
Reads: 831197.54 ft³
